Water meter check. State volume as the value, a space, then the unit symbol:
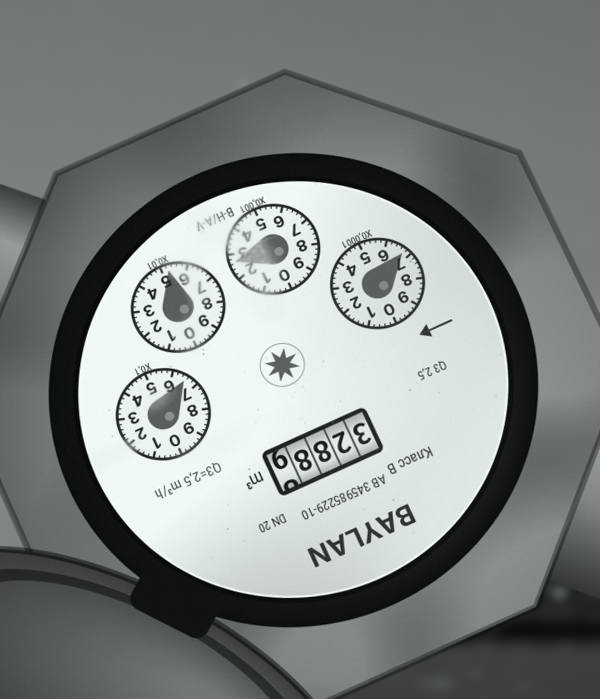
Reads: 32888.6526 m³
